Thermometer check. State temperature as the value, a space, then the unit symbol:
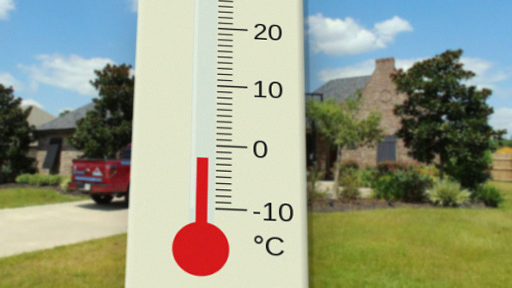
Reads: -2 °C
